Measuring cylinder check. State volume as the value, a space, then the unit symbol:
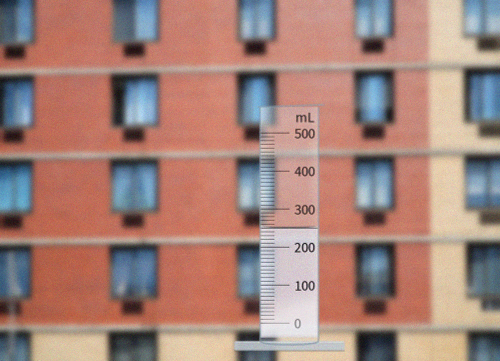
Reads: 250 mL
